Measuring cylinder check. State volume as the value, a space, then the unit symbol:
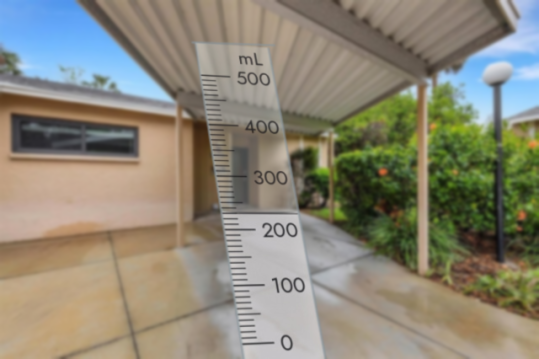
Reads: 230 mL
